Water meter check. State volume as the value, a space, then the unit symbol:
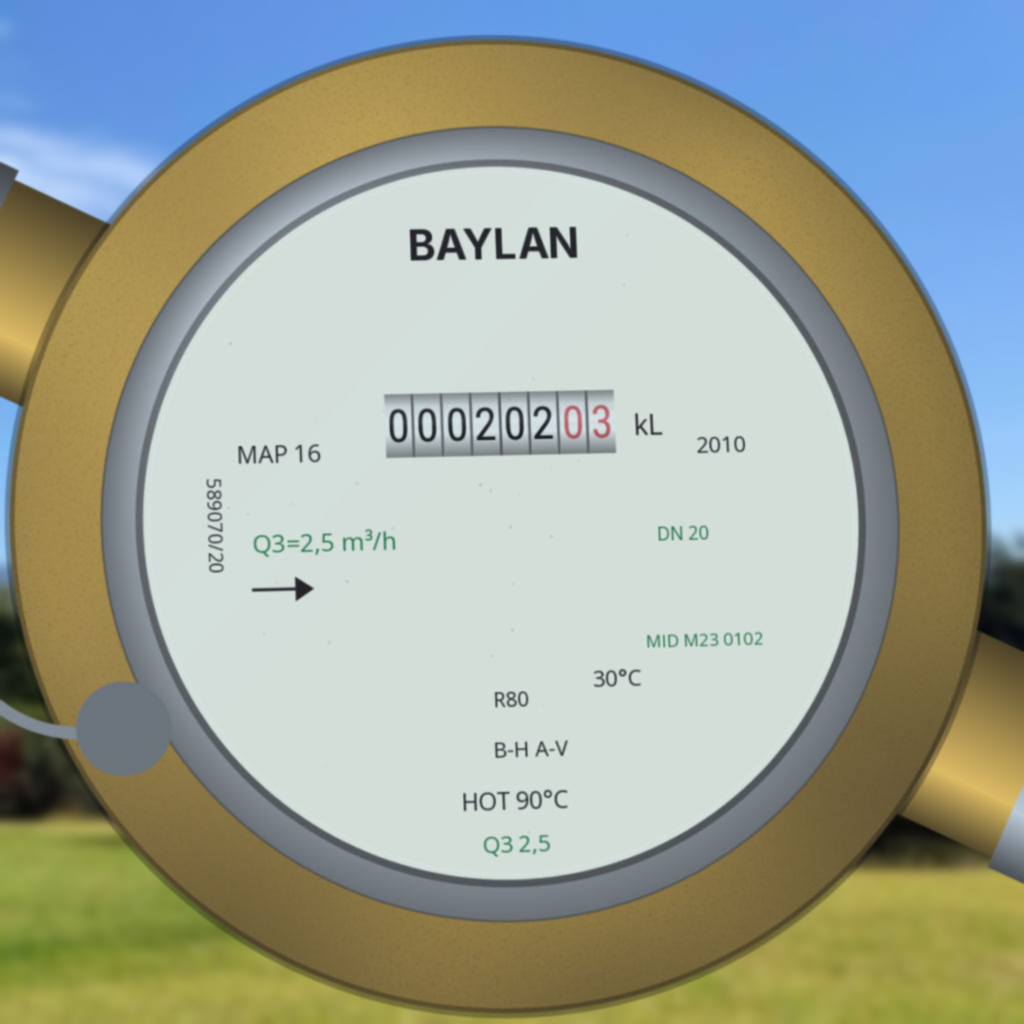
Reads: 202.03 kL
